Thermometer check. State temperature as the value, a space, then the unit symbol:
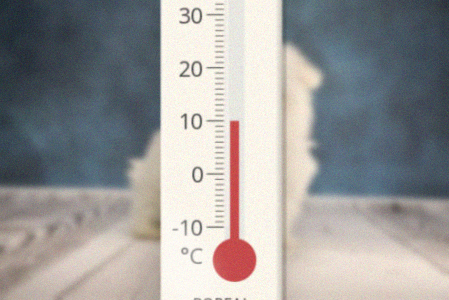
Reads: 10 °C
